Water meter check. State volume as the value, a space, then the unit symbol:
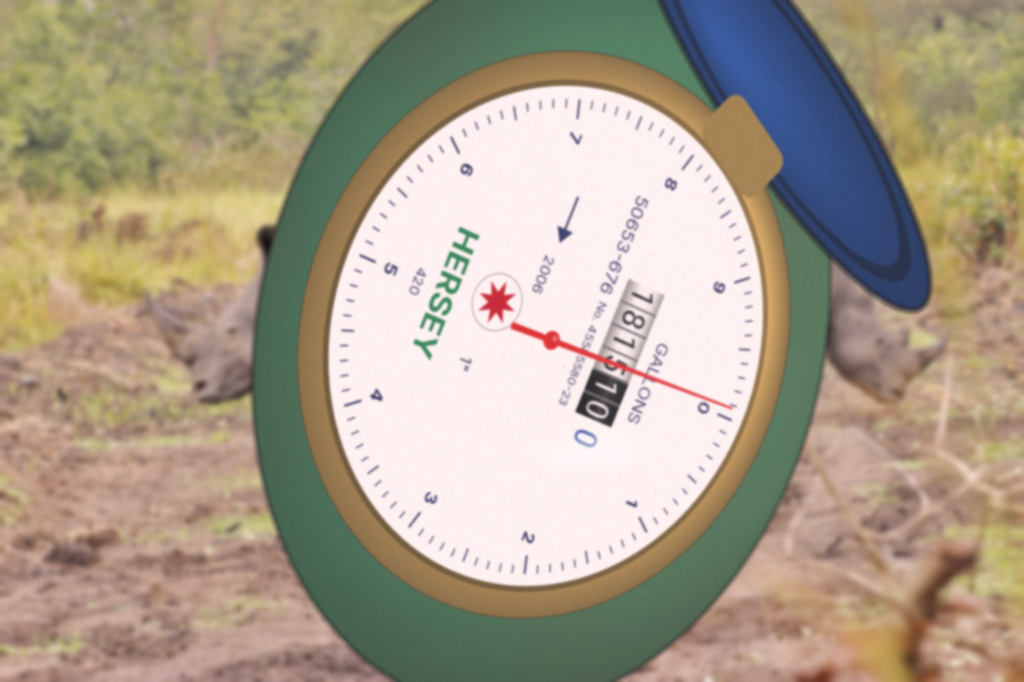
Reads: 1815099.9 gal
